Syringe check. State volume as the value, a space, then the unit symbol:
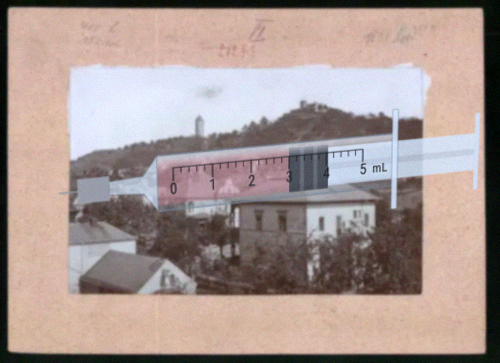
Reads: 3 mL
